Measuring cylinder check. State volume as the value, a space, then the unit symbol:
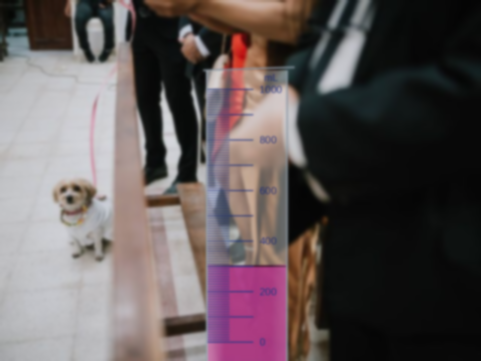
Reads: 300 mL
